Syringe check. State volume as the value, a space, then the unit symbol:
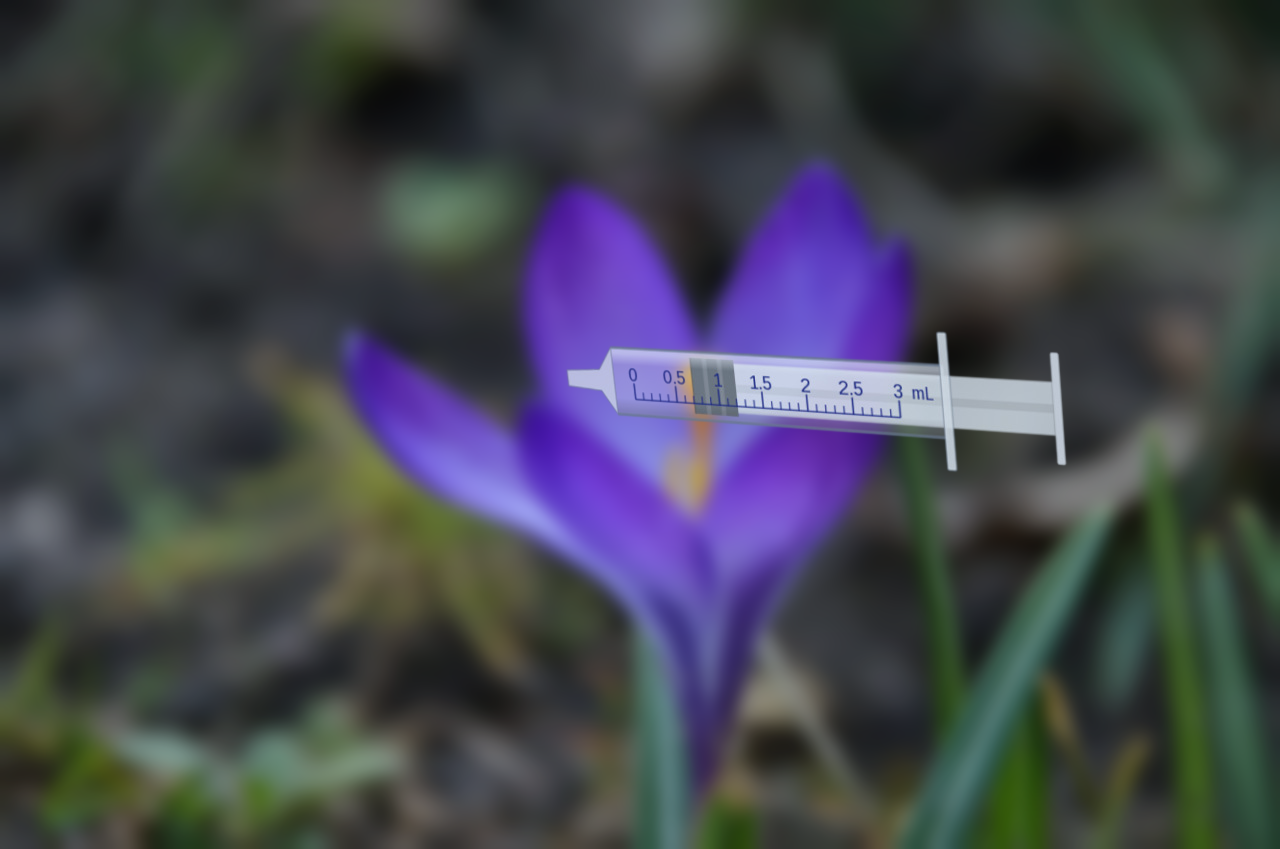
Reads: 0.7 mL
